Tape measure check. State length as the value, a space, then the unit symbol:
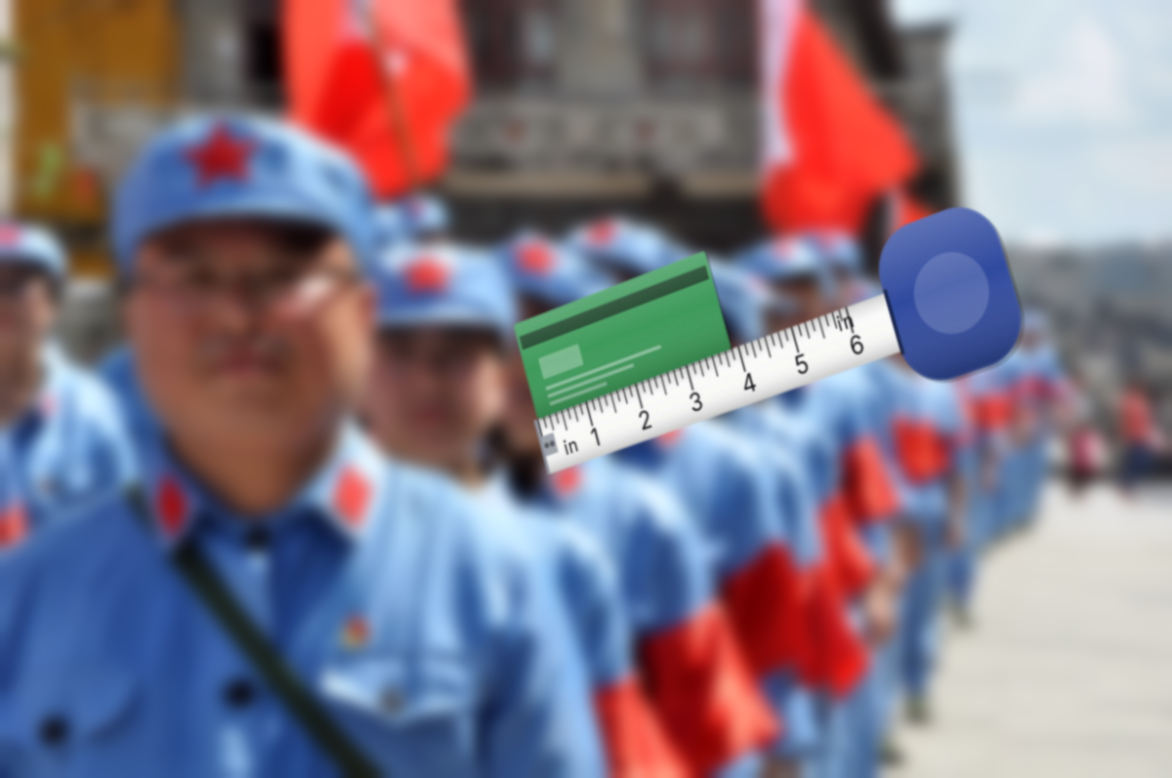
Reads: 3.875 in
